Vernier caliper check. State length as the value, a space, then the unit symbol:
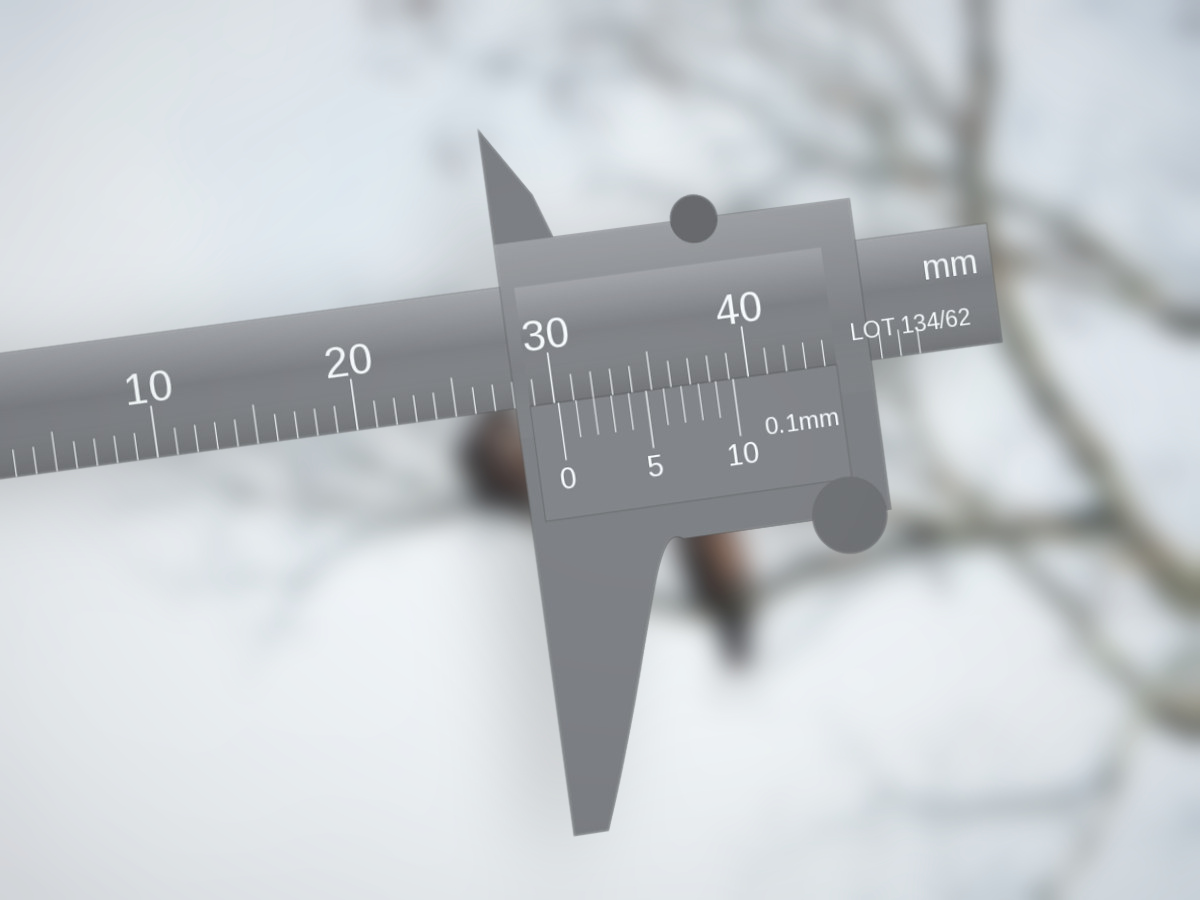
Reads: 30.2 mm
